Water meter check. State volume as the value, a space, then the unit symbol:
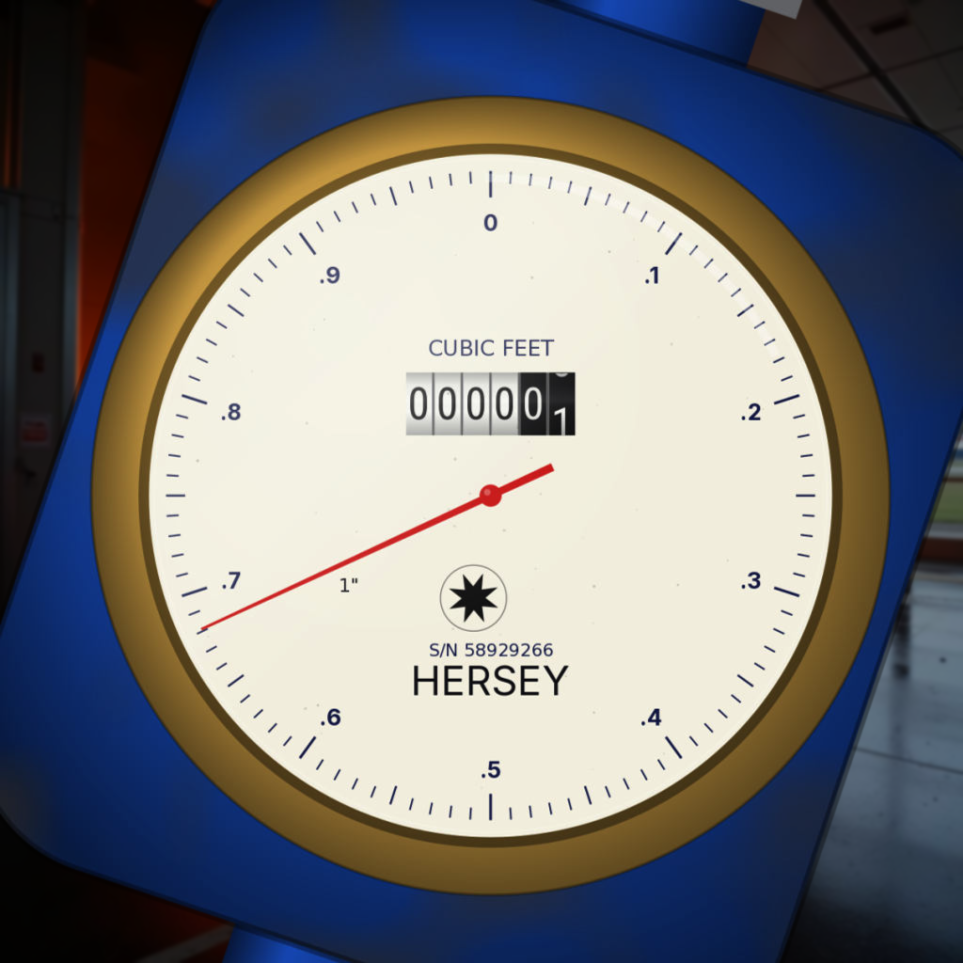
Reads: 0.68 ft³
